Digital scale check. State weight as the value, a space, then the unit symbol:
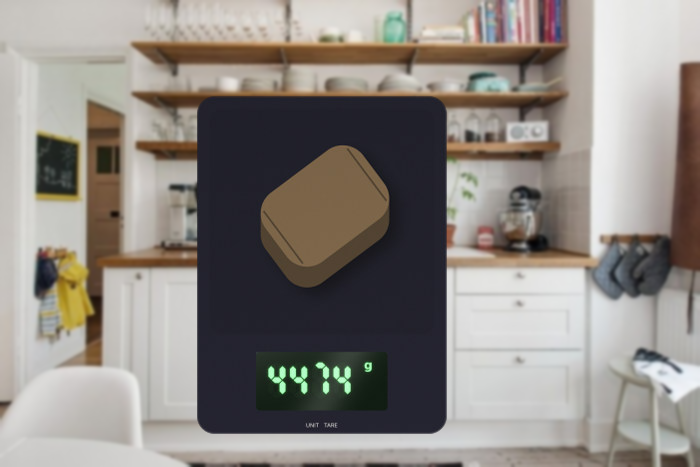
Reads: 4474 g
